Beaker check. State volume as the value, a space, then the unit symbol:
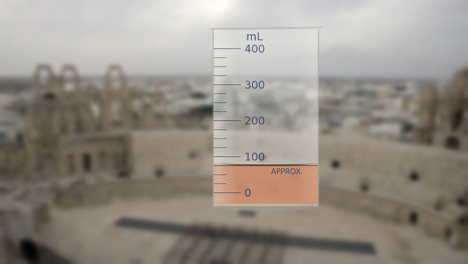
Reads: 75 mL
